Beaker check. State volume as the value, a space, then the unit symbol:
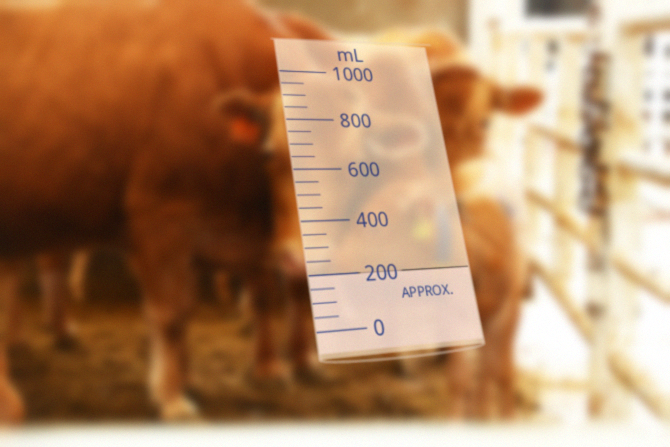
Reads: 200 mL
